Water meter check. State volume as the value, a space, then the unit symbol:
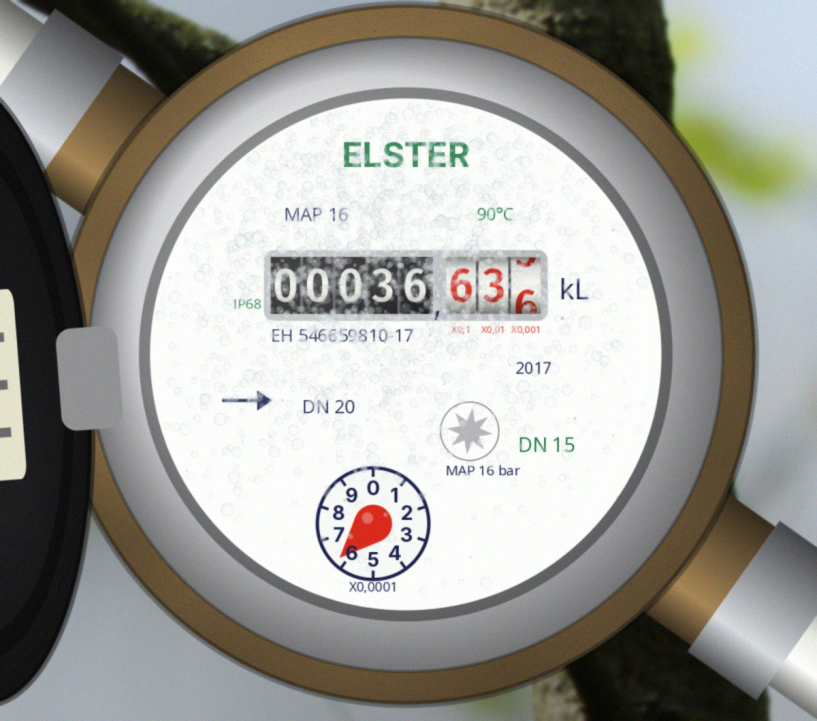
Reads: 36.6356 kL
